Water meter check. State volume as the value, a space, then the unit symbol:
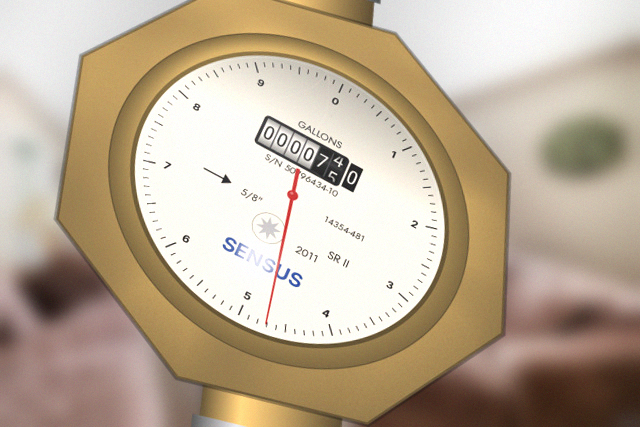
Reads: 744.7 gal
